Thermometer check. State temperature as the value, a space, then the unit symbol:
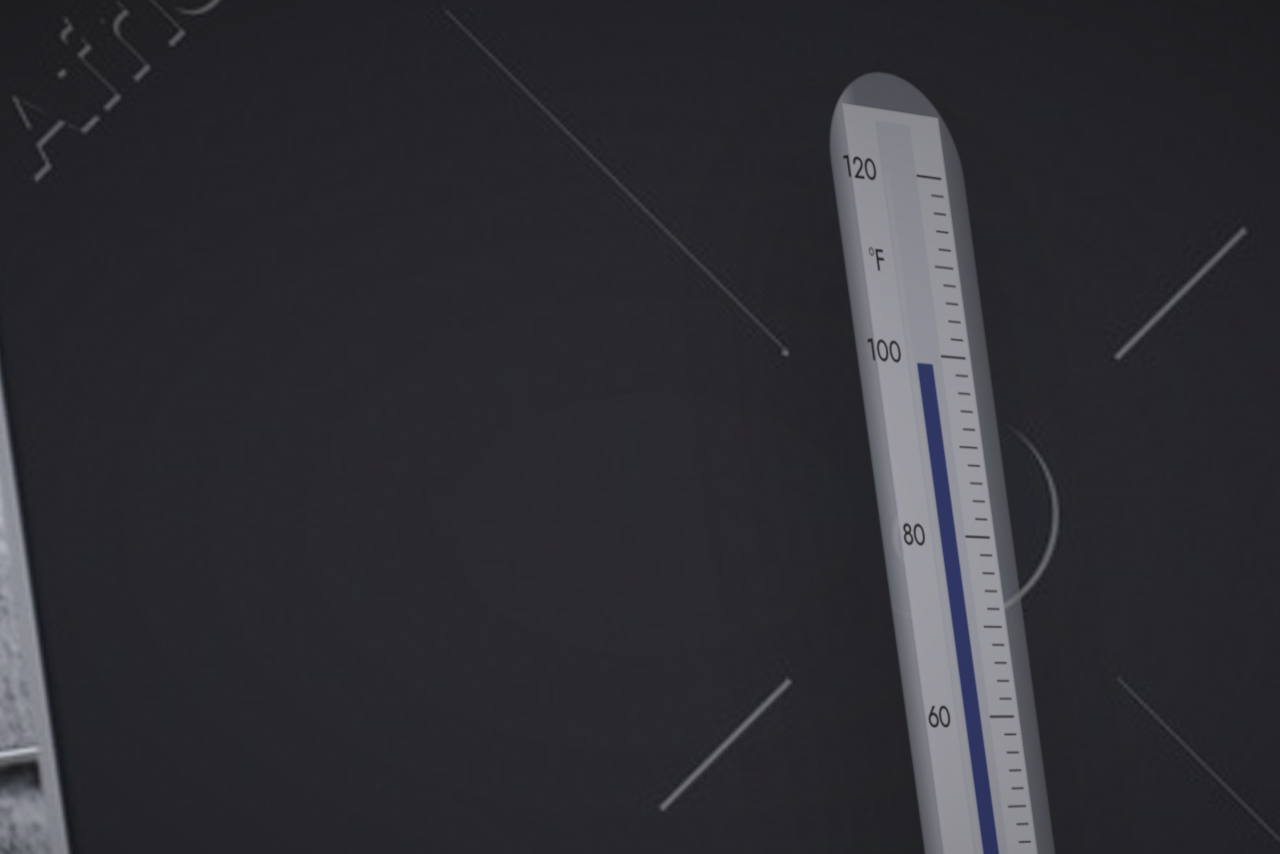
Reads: 99 °F
